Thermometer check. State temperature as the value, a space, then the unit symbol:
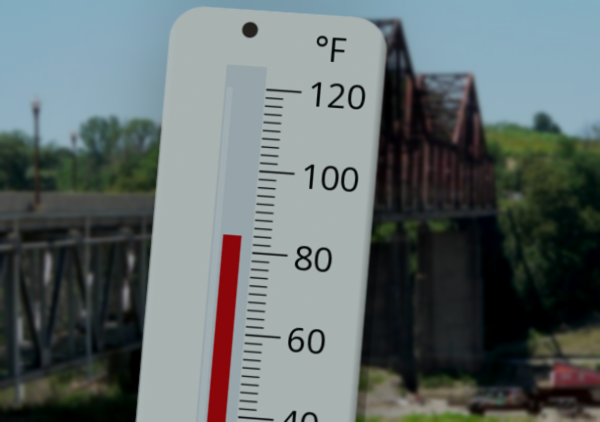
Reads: 84 °F
